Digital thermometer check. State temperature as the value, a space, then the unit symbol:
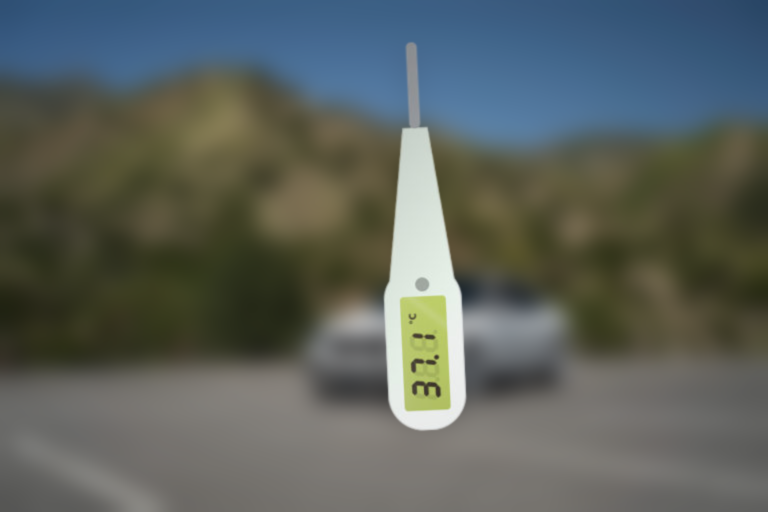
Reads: 37.1 °C
